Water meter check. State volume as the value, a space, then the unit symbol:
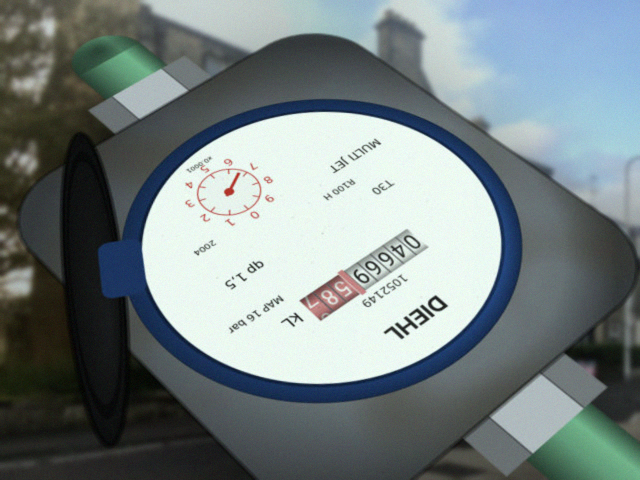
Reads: 4669.5866 kL
